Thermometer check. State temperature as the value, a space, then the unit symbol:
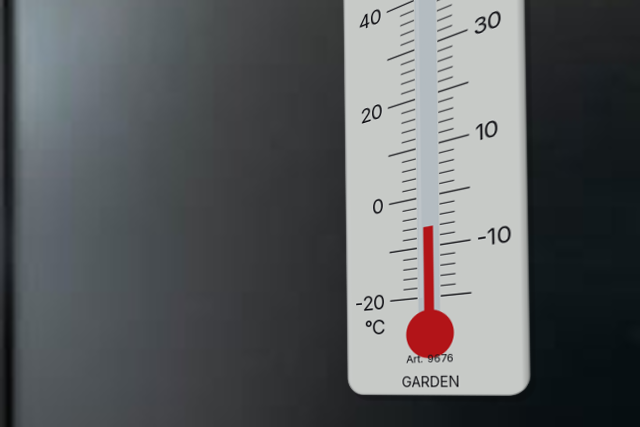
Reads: -6 °C
